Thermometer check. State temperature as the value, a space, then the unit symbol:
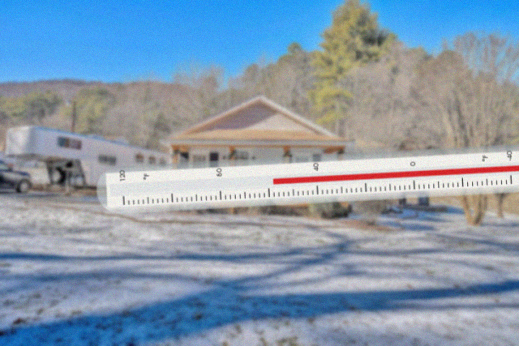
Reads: 58 °F
